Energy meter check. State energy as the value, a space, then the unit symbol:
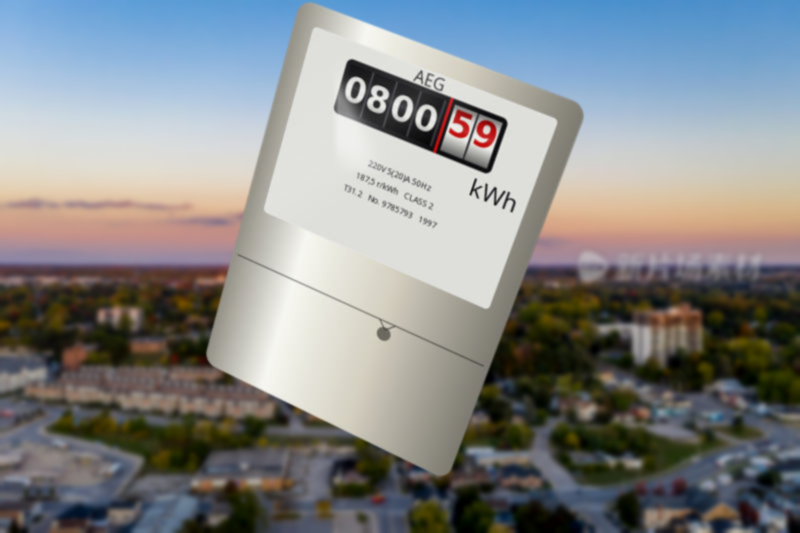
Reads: 800.59 kWh
